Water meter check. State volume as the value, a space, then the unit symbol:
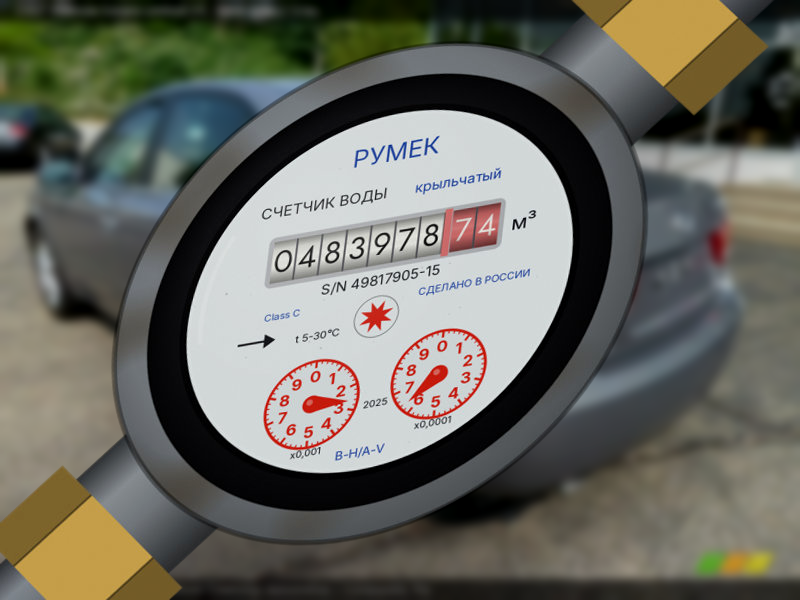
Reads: 483978.7426 m³
